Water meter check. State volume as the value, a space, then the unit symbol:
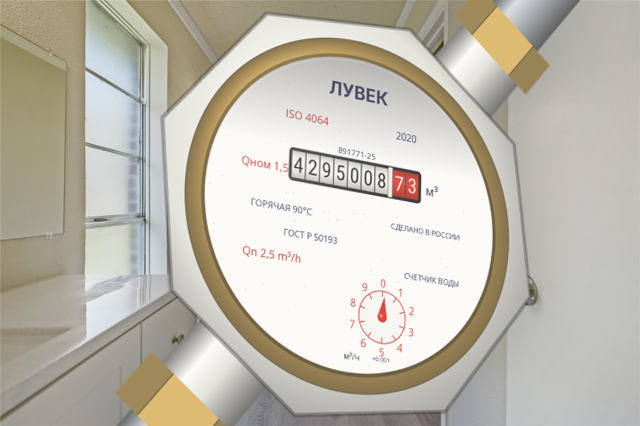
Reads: 4295008.730 m³
